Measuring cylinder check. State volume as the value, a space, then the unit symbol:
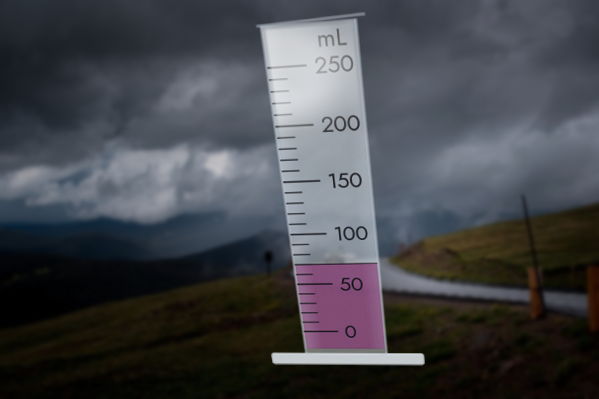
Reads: 70 mL
